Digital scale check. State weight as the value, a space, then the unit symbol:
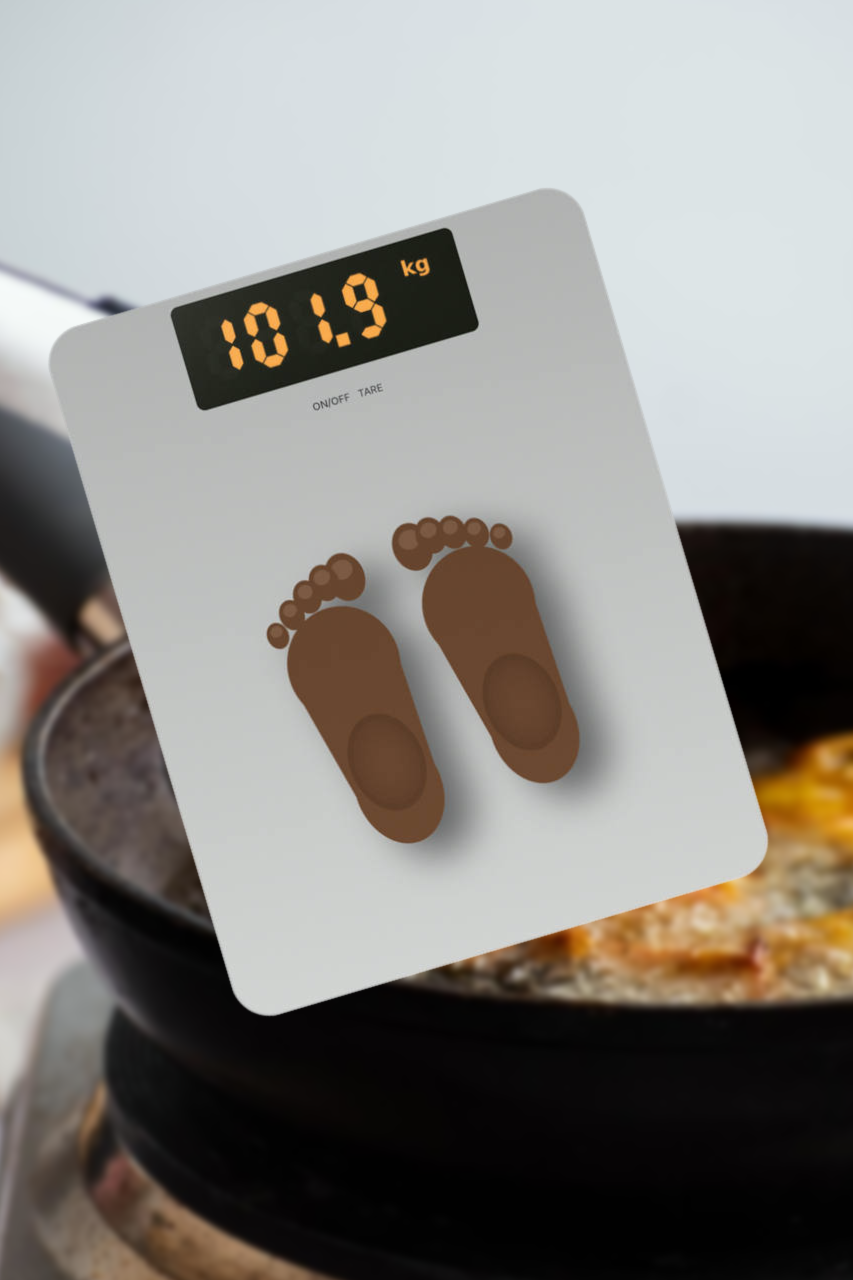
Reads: 101.9 kg
